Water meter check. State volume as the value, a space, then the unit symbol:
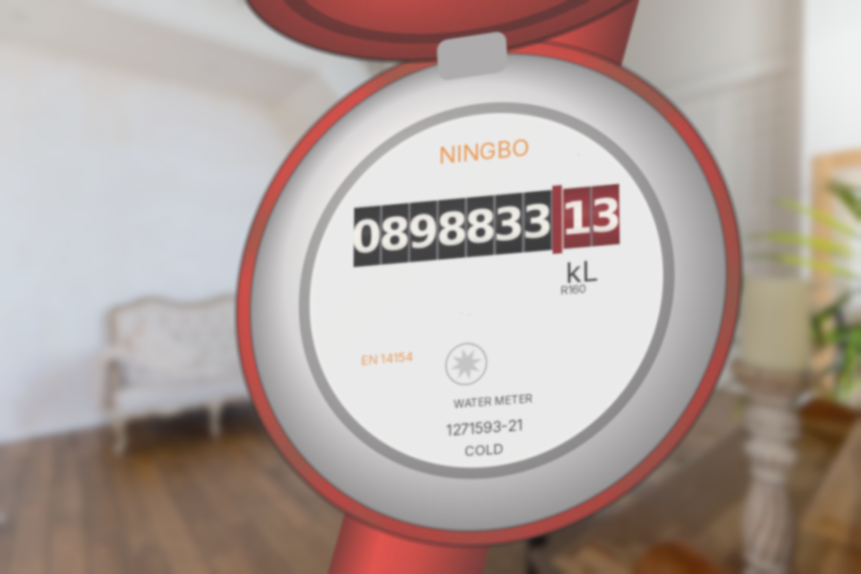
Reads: 898833.13 kL
